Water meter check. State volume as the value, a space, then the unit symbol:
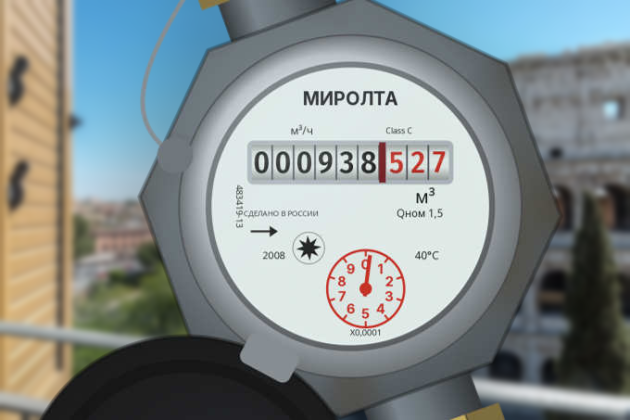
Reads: 938.5270 m³
